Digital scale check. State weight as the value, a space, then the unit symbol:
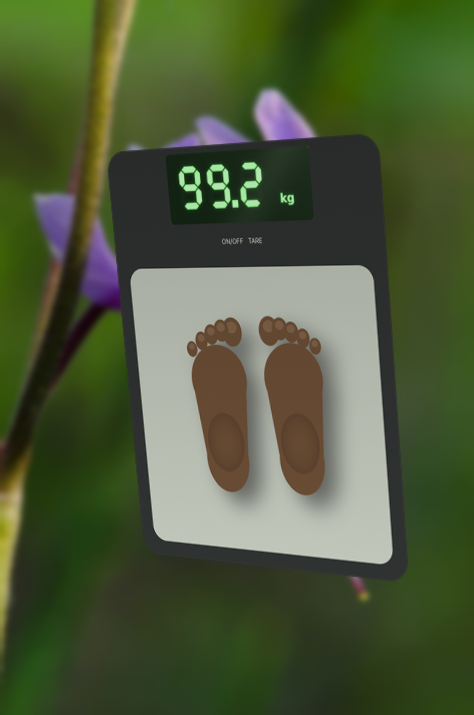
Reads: 99.2 kg
